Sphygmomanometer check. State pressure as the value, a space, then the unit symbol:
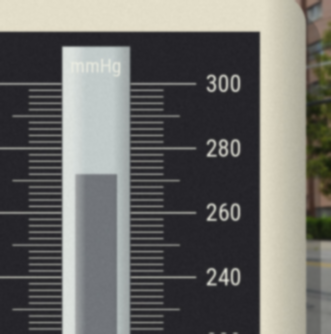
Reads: 272 mmHg
